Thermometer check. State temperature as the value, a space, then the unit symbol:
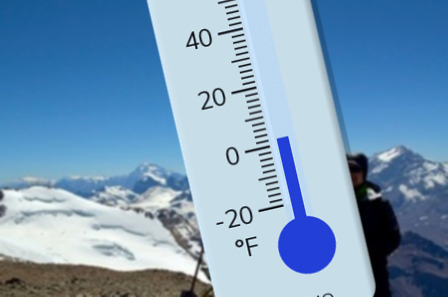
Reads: 2 °F
